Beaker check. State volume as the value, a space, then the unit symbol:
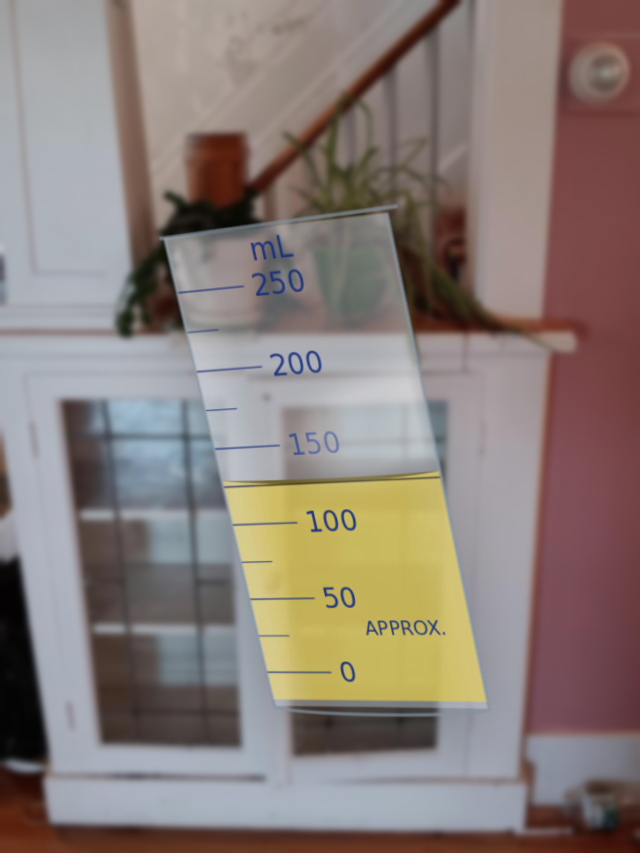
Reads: 125 mL
